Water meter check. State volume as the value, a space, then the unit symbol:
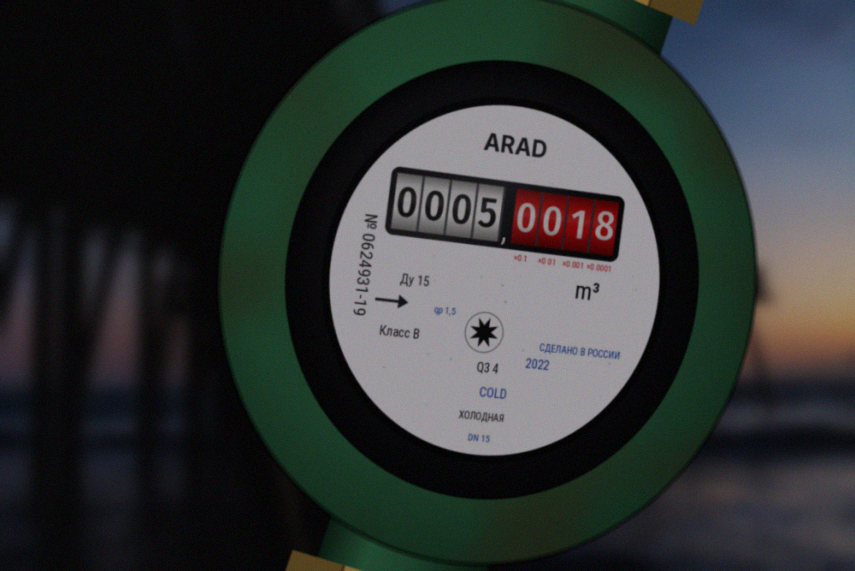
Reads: 5.0018 m³
